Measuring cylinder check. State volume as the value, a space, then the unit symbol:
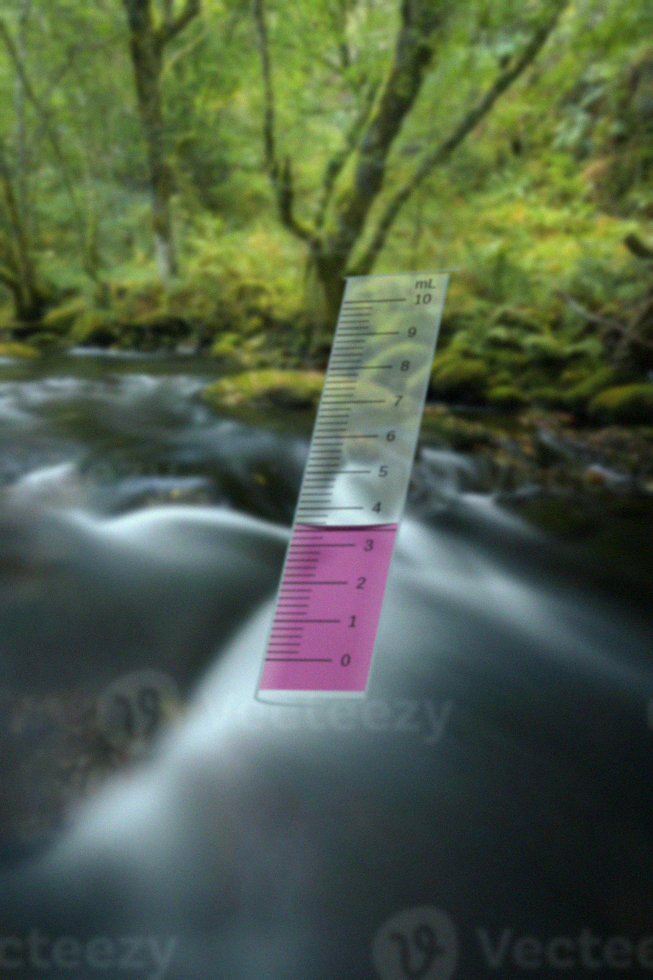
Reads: 3.4 mL
